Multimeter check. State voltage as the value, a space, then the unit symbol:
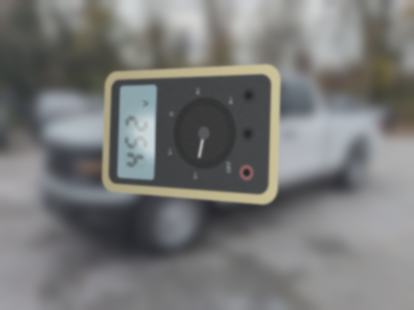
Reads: 452 V
